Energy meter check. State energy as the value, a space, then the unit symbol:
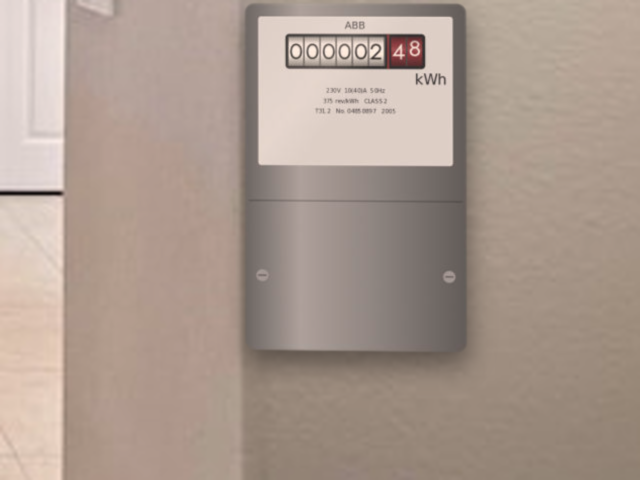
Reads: 2.48 kWh
